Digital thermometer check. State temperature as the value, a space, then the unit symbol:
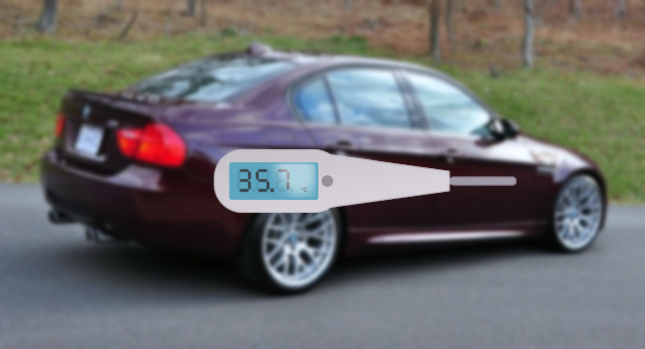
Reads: 35.7 °C
